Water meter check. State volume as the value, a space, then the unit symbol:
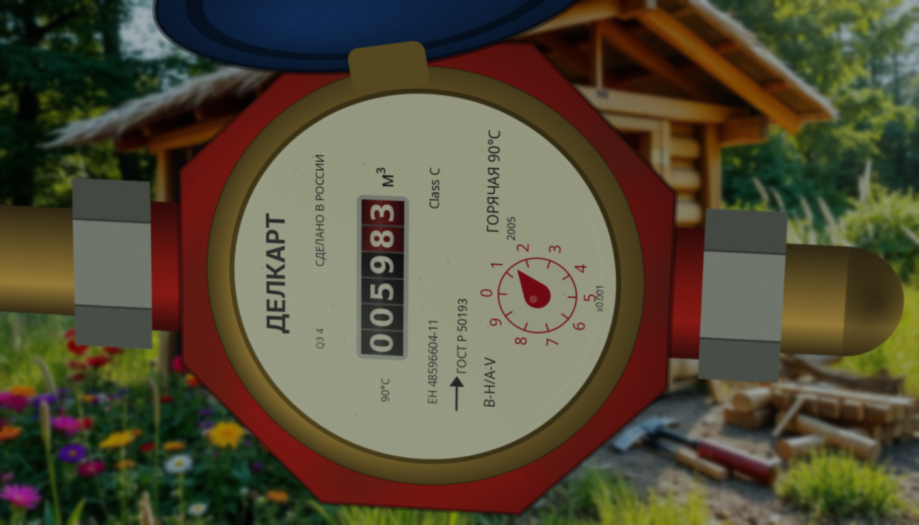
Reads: 59.831 m³
